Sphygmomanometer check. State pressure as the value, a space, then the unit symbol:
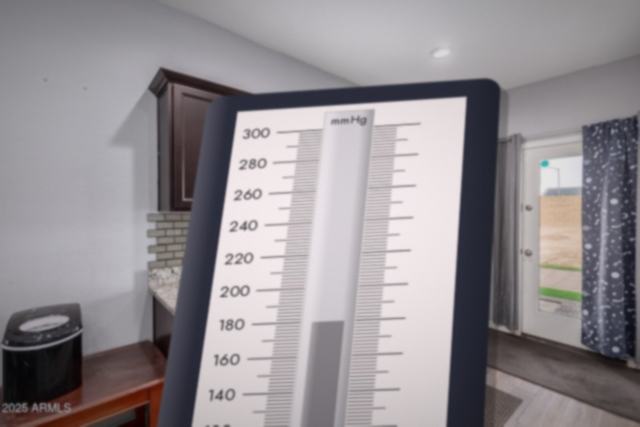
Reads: 180 mmHg
